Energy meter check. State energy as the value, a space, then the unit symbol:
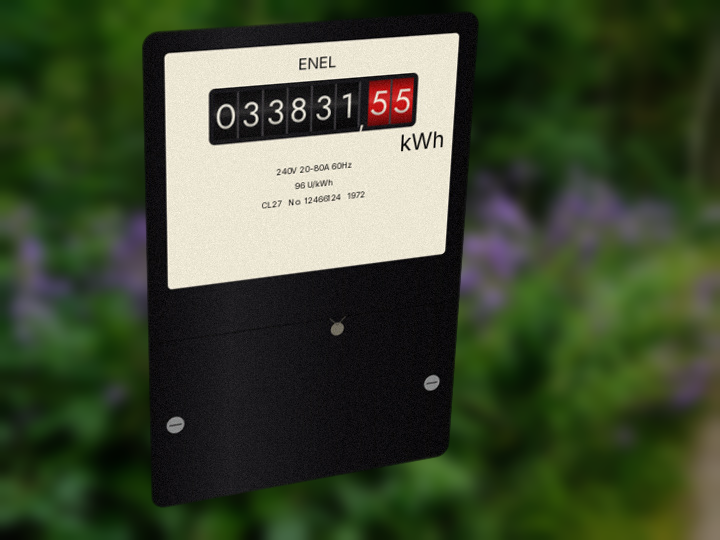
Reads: 33831.55 kWh
